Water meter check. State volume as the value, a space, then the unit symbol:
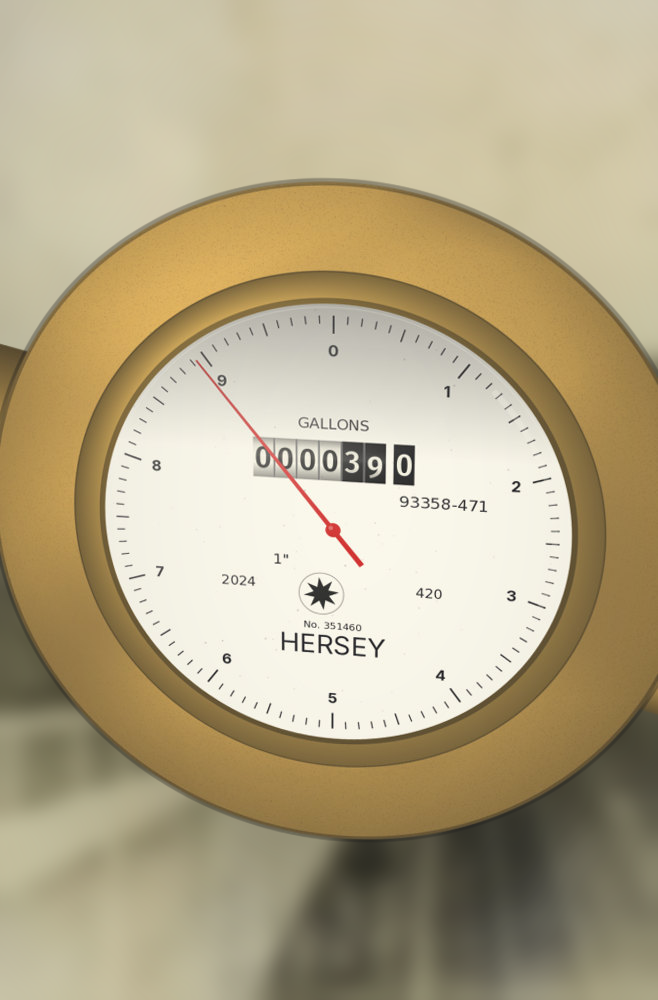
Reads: 388.9 gal
